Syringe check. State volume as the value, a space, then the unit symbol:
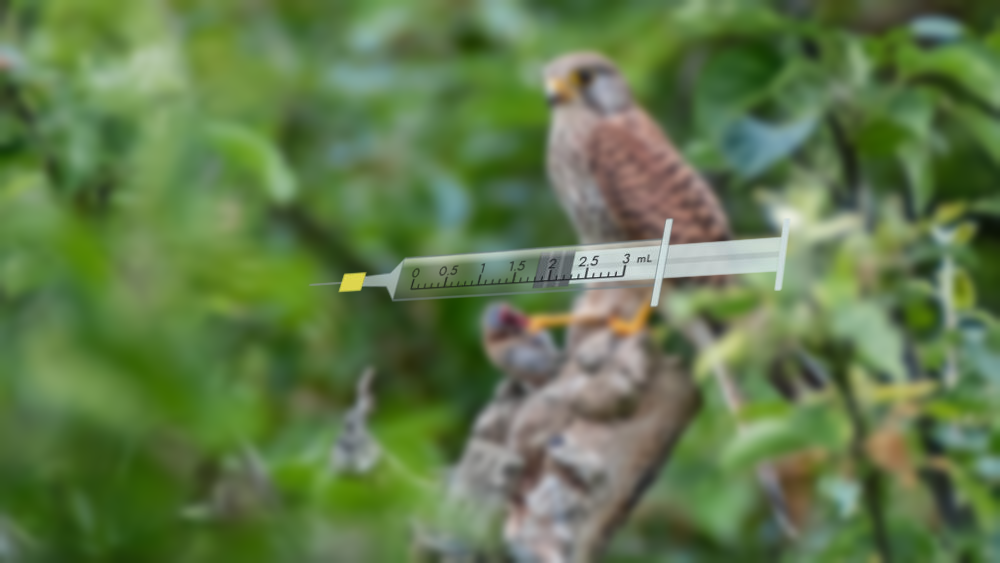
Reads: 1.8 mL
